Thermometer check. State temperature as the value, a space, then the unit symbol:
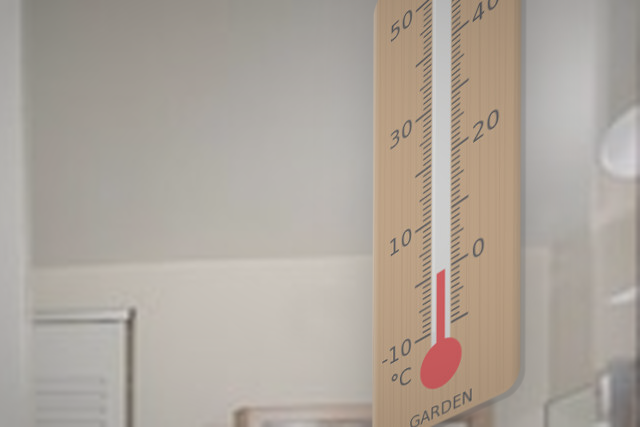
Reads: 0 °C
